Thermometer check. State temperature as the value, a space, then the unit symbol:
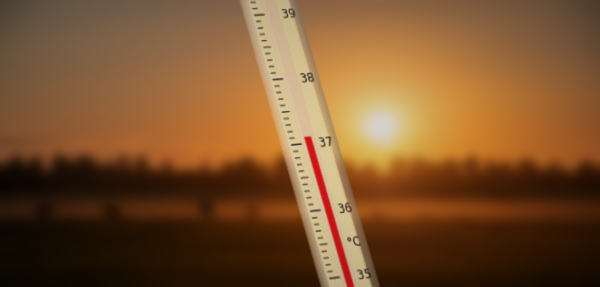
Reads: 37.1 °C
